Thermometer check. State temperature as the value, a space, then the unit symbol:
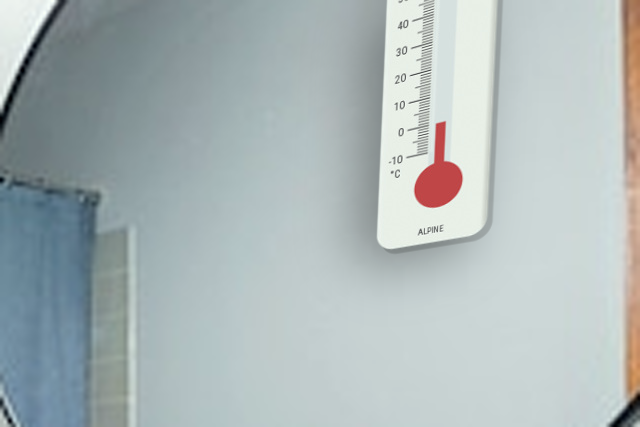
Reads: 0 °C
